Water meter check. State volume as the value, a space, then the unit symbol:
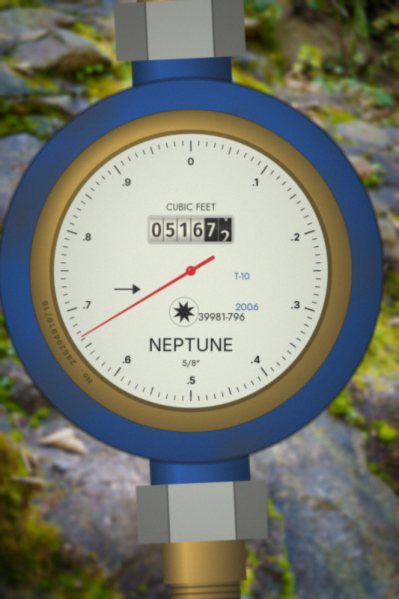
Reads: 51671.66 ft³
